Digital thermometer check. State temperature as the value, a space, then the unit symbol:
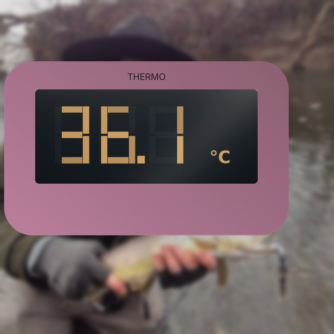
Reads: 36.1 °C
